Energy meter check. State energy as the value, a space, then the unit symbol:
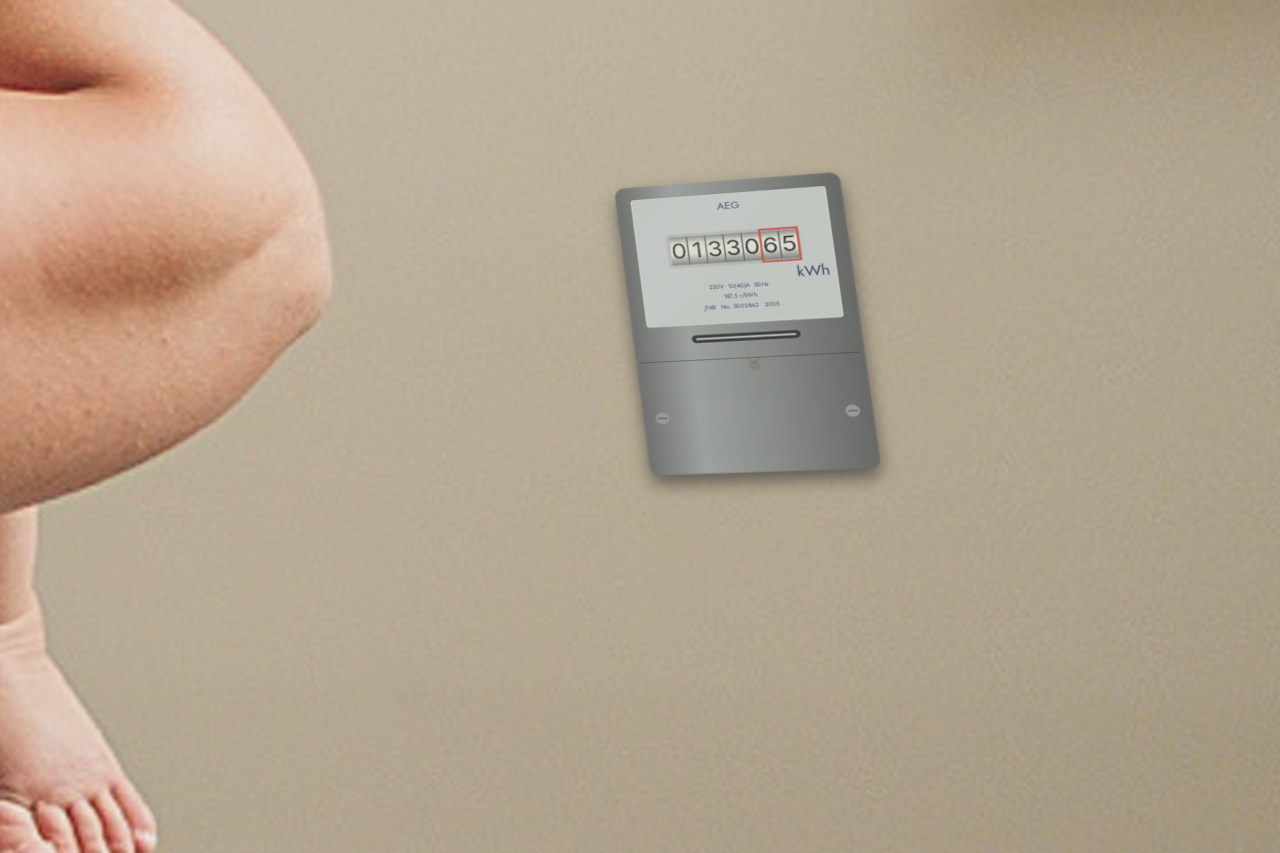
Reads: 1330.65 kWh
